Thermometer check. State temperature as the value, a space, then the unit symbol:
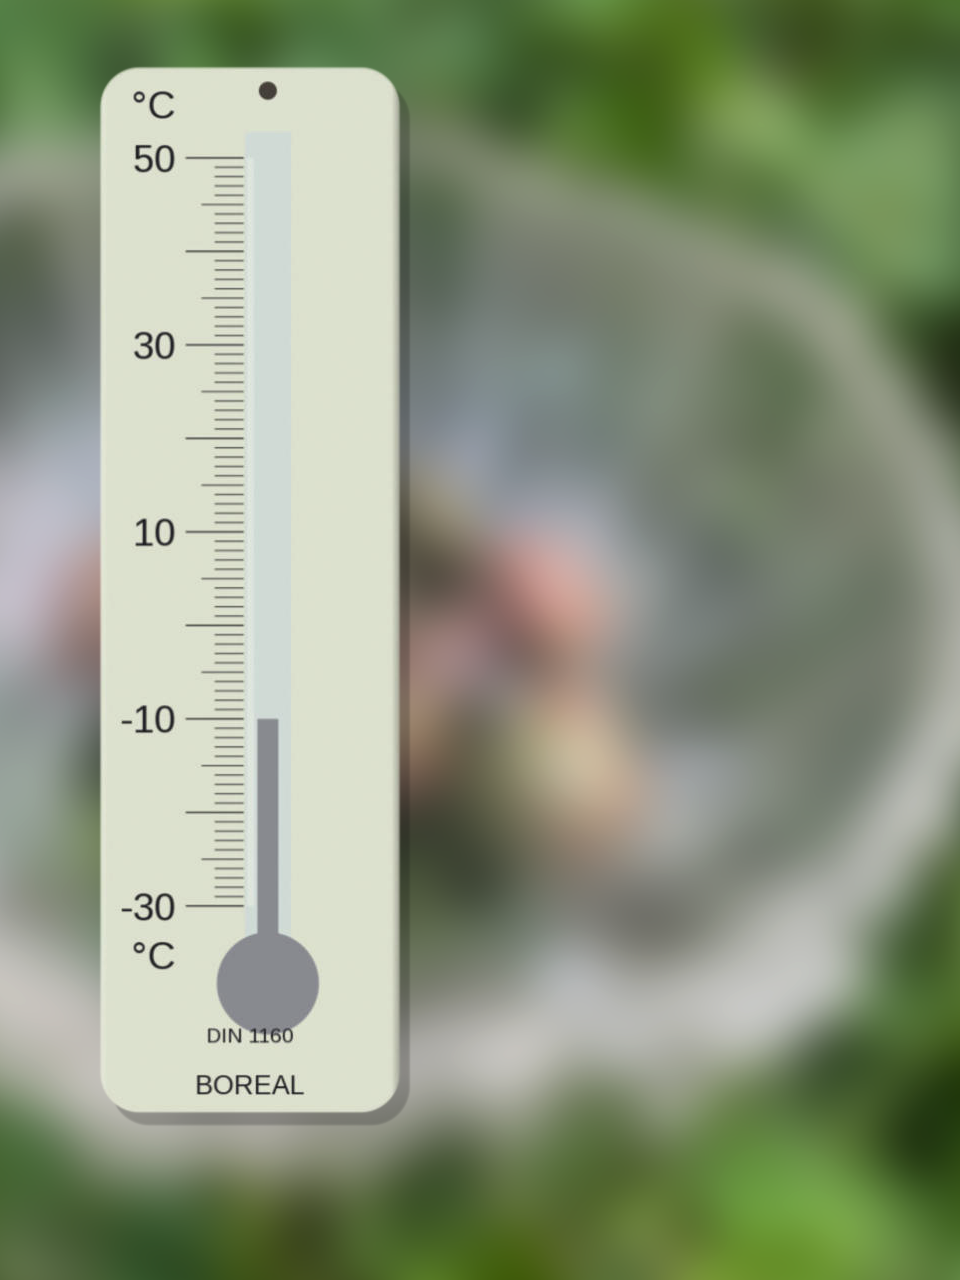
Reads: -10 °C
